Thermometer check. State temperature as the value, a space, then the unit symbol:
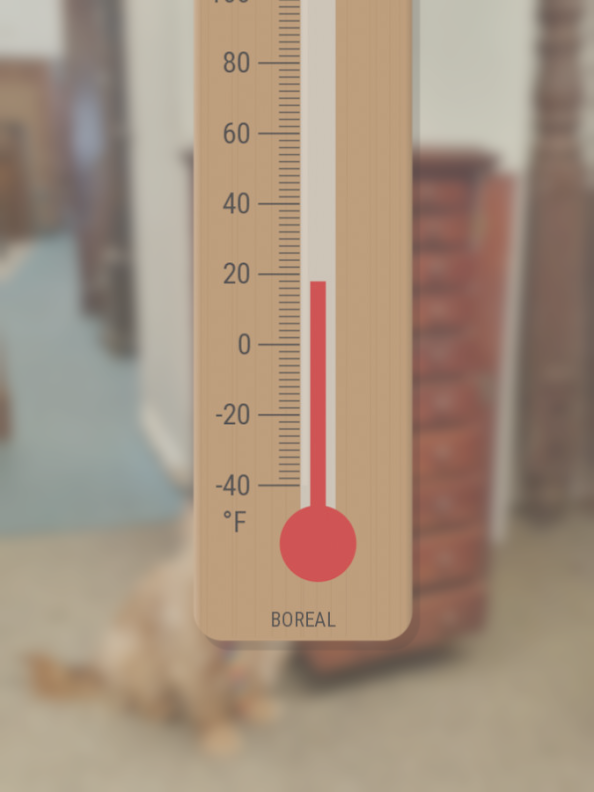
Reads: 18 °F
